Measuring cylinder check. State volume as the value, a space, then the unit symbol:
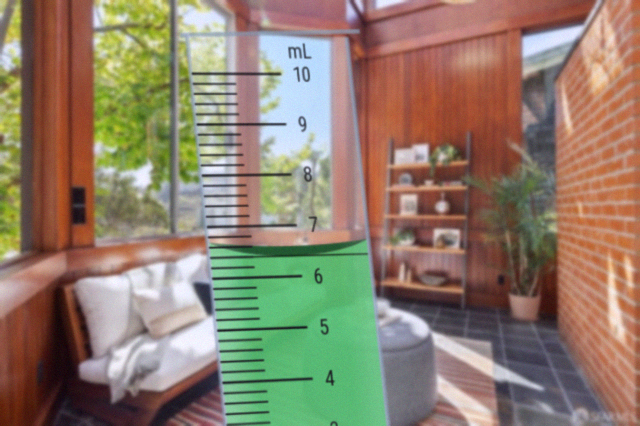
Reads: 6.4 mL
